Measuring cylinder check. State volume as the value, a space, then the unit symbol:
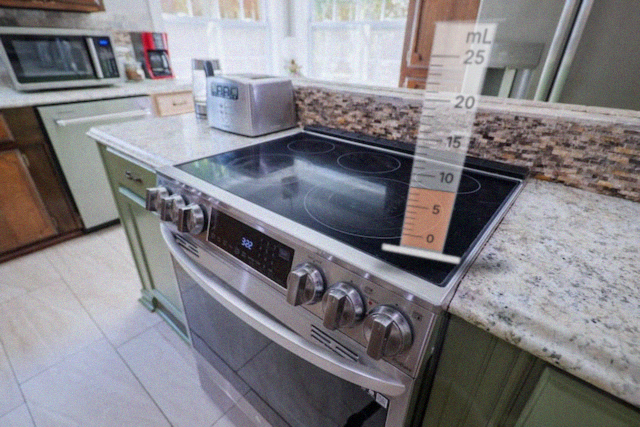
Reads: 8 mL
